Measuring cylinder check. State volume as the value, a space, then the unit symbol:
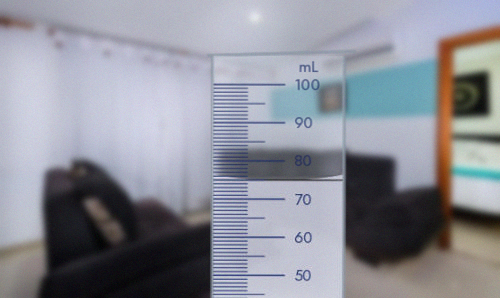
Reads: 75 mL
